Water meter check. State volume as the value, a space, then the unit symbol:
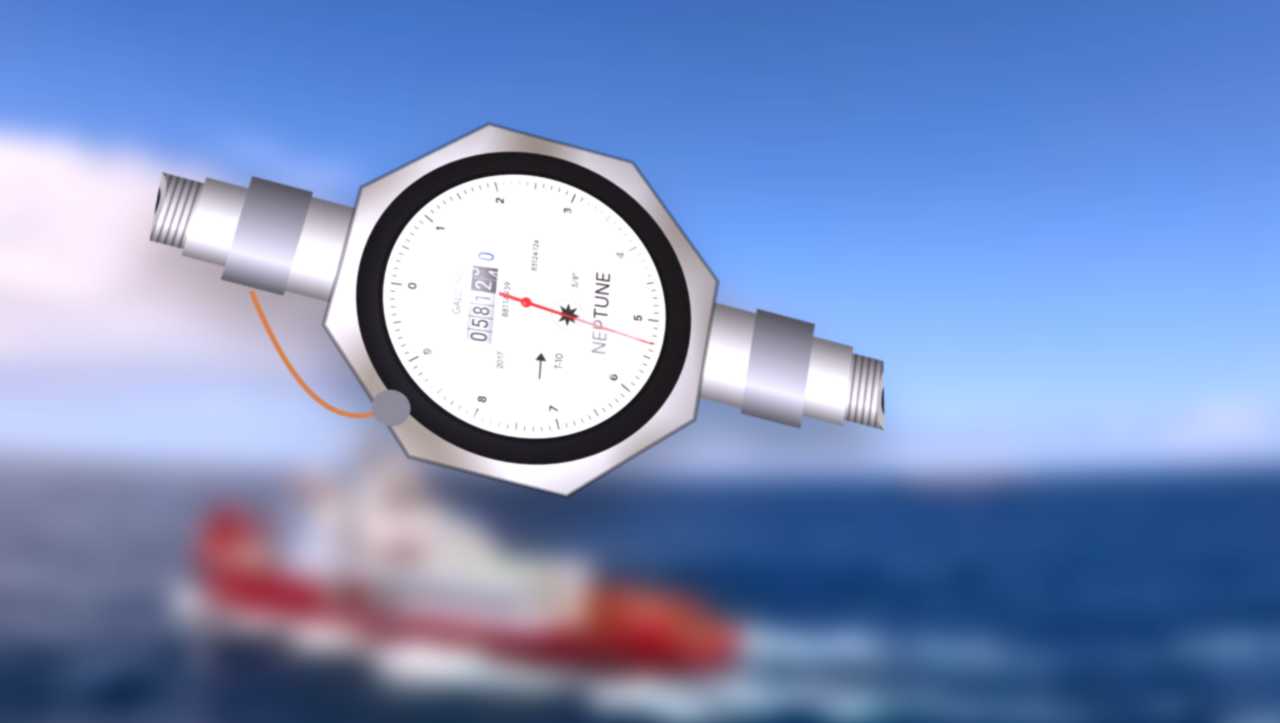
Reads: 581235.3 gal
